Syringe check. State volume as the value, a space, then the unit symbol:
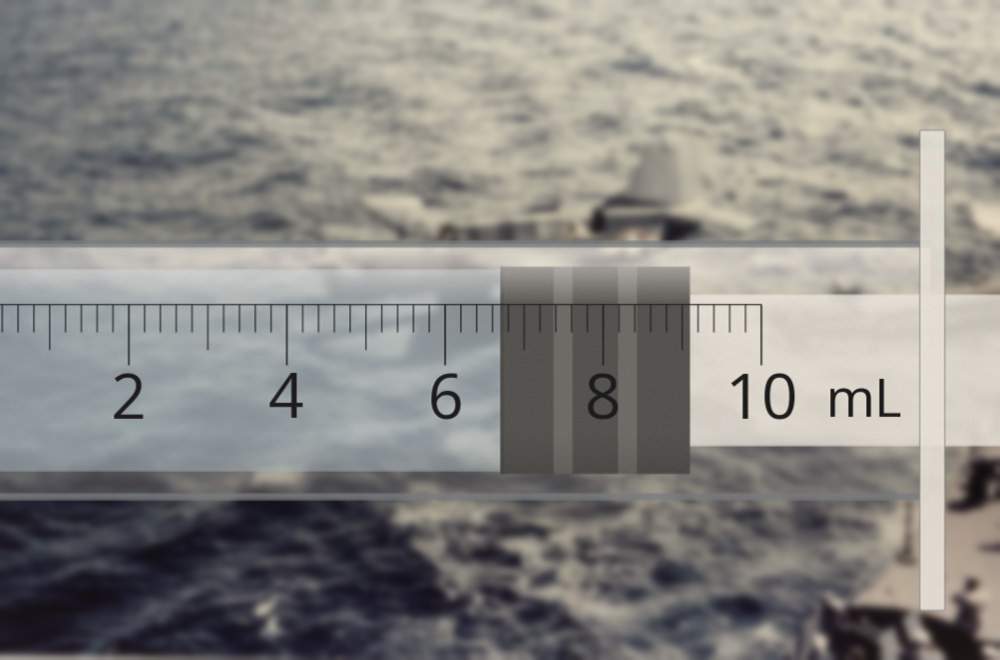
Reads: 6.7 mL
